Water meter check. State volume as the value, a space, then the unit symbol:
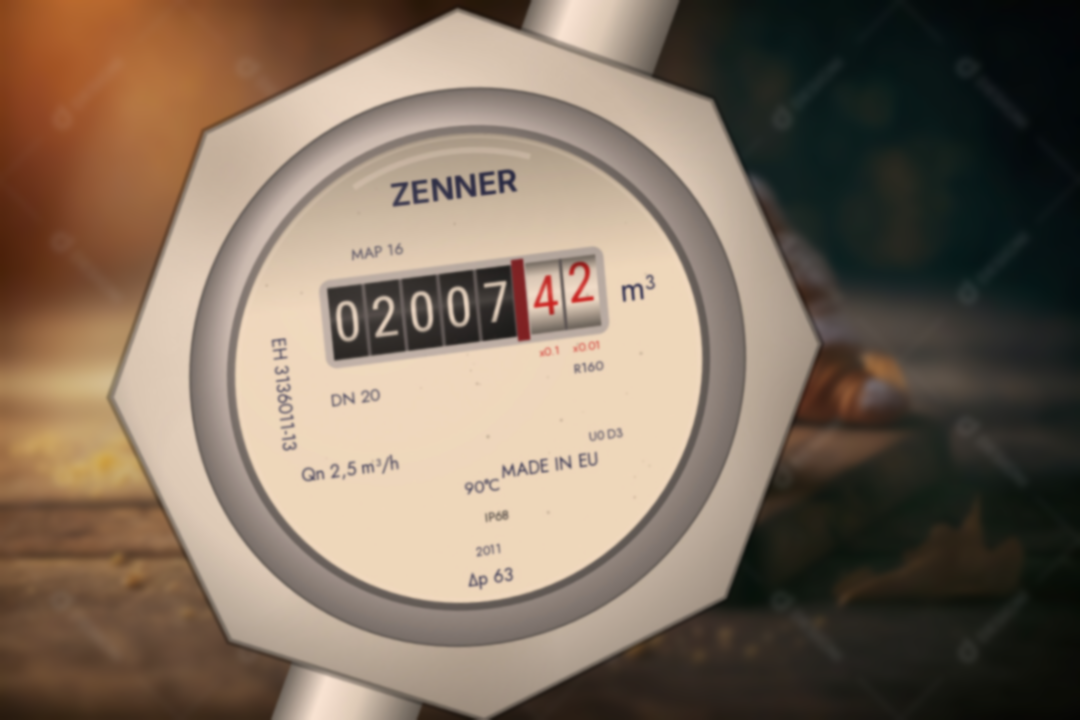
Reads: 2007.42 m³
